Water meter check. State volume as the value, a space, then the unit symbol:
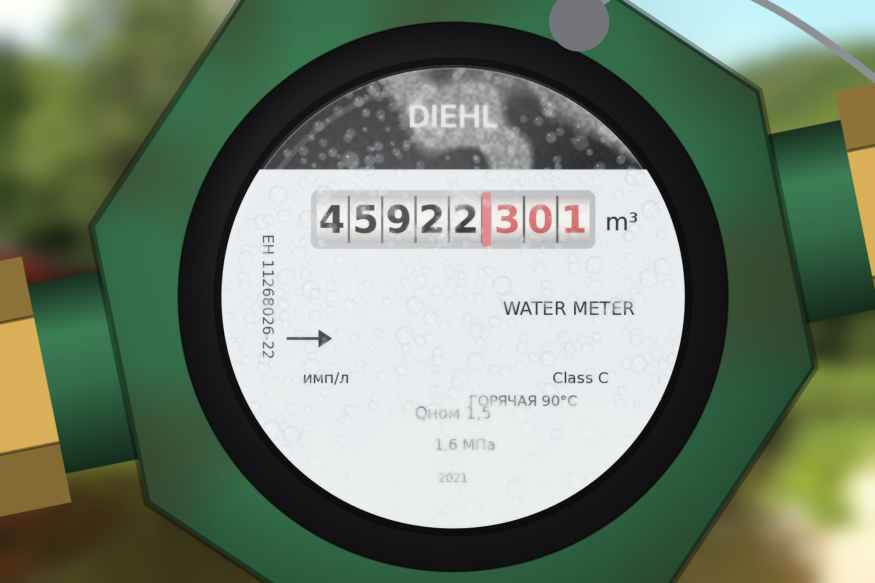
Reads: 45922.301 m³
